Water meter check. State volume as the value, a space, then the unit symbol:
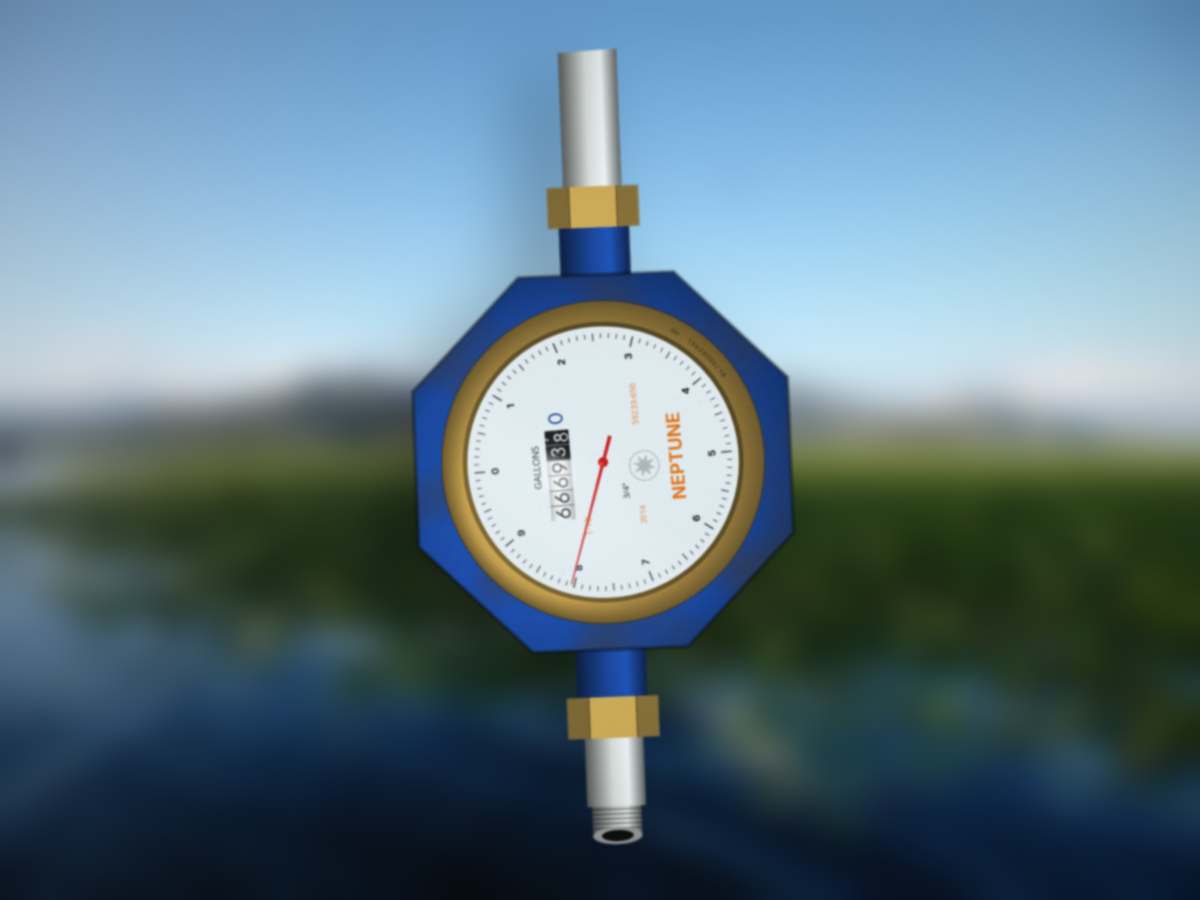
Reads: 6669378.0 gal
